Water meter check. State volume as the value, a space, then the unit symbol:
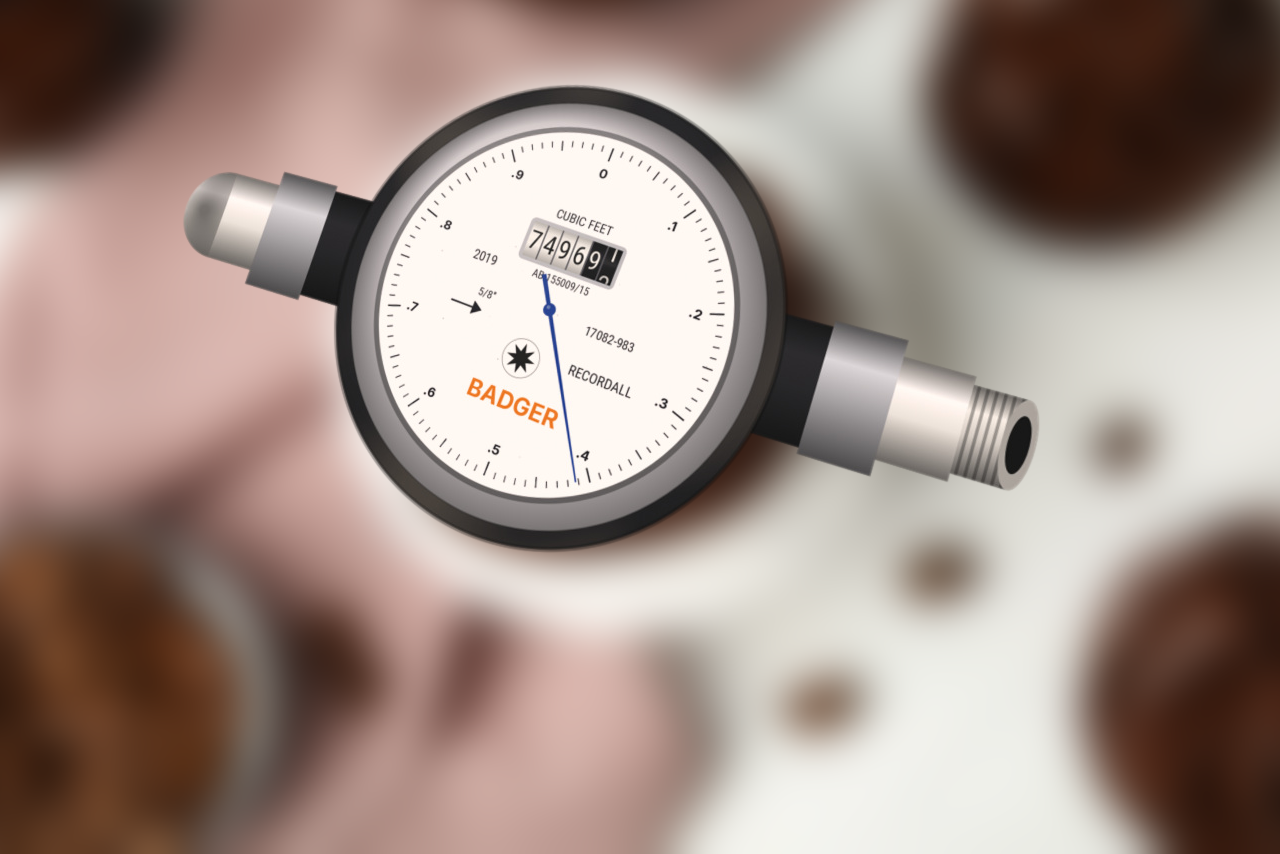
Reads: 749691.41 ft³
